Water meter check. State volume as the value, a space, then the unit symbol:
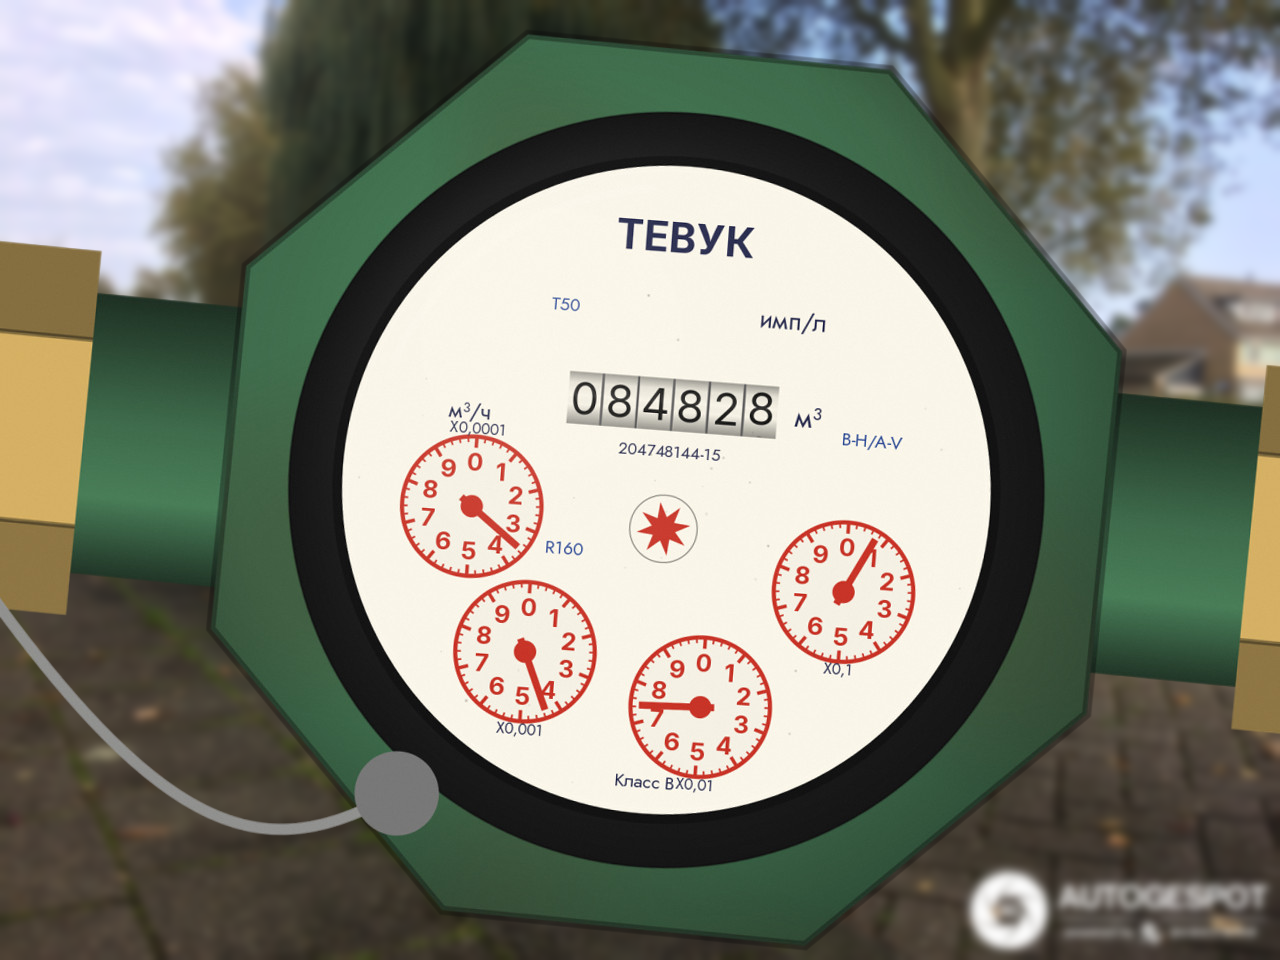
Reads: 84828.0743 m³
